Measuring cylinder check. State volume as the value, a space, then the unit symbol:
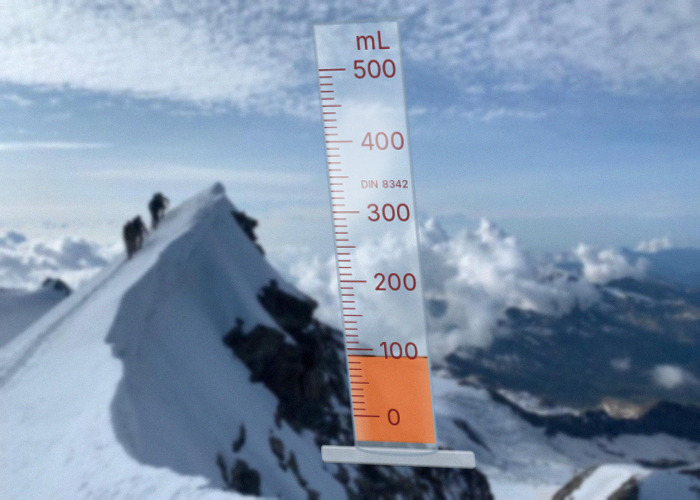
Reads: 90 mL
